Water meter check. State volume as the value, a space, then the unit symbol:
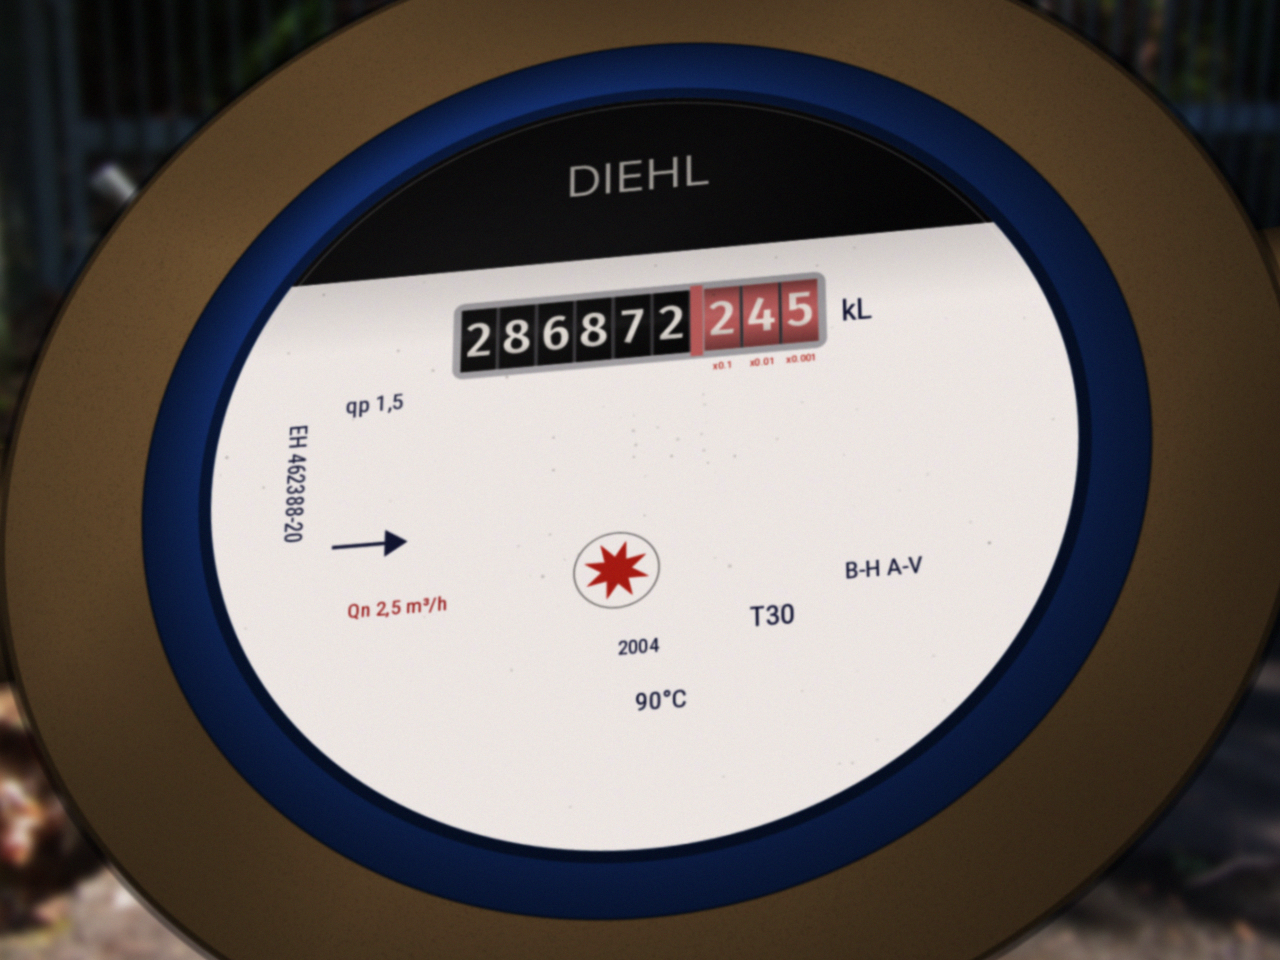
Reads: 286872.245 kL
